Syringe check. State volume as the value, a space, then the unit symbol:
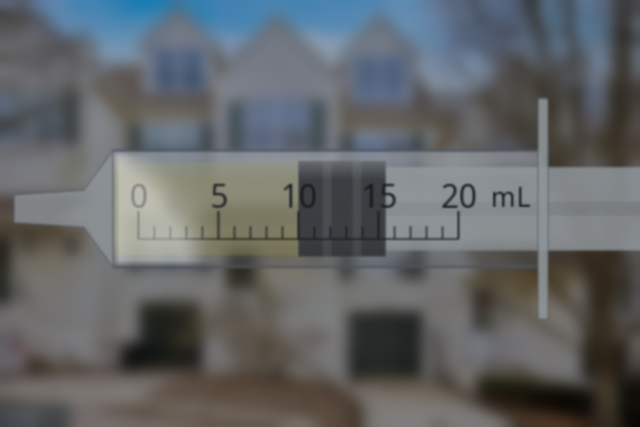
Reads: 10 mL
